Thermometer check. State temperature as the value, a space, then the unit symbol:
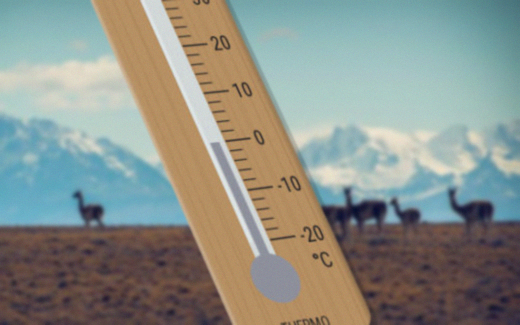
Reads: 0 °C
